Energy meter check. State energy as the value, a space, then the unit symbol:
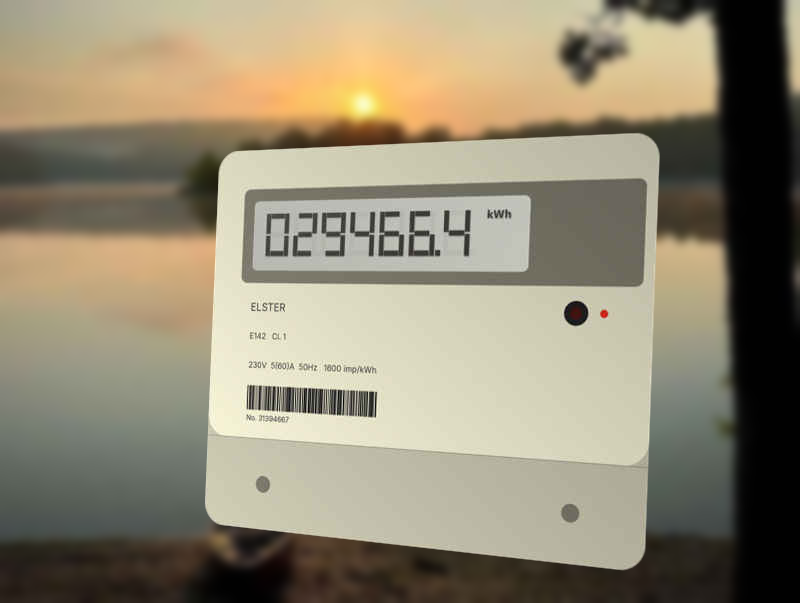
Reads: 29466.4 kWh
